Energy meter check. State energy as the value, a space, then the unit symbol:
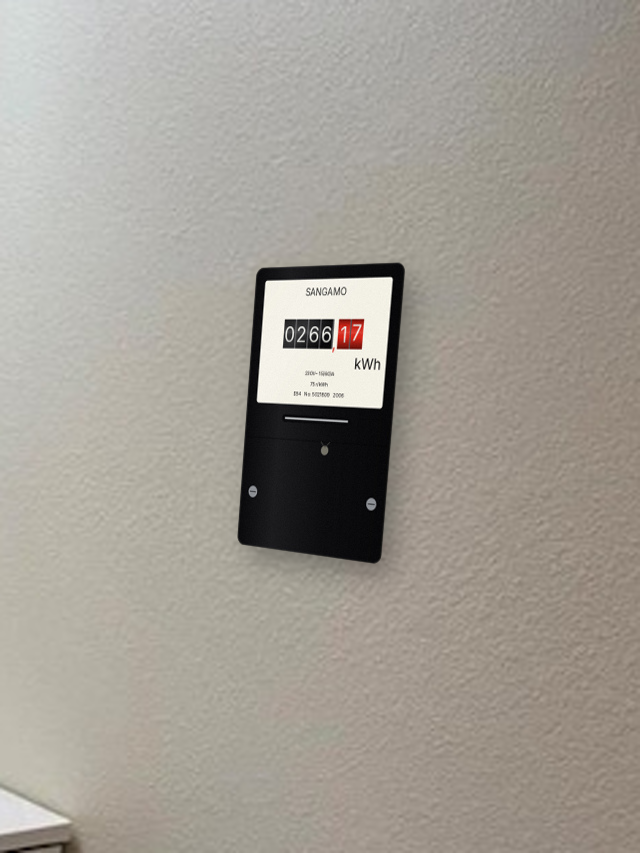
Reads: 266.17 kWh
